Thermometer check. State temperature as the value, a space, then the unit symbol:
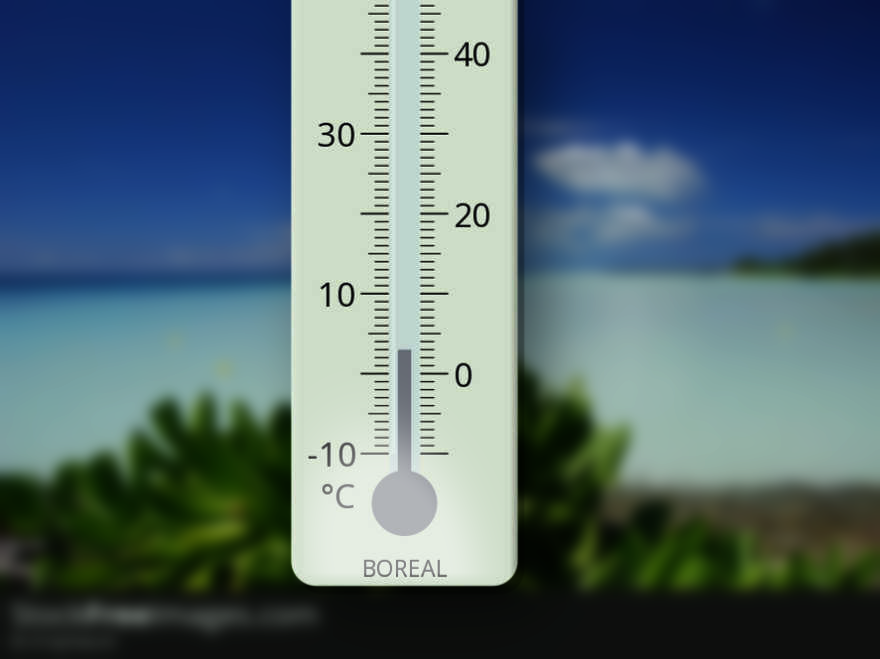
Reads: 3 °C
